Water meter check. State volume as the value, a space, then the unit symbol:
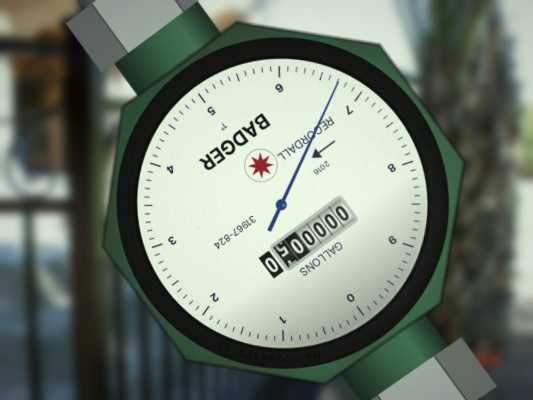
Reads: 46.7 gal
